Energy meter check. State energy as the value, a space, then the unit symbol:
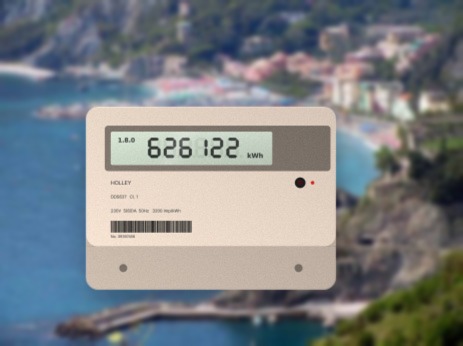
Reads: 626122 kWh
